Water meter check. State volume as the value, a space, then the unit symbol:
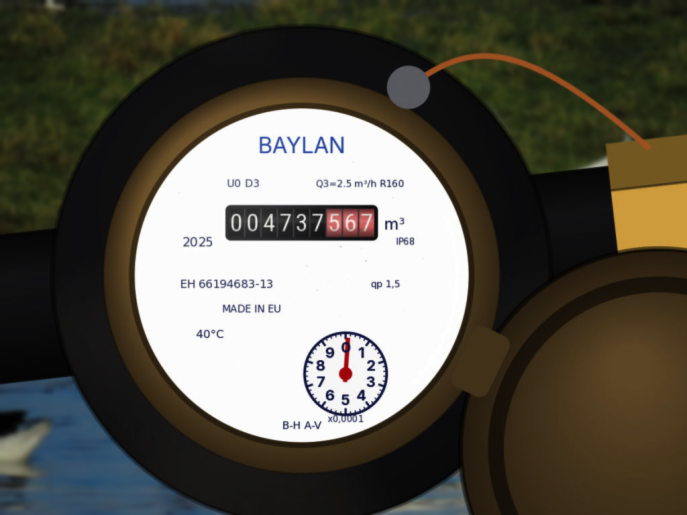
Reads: 4737.5670 m³
